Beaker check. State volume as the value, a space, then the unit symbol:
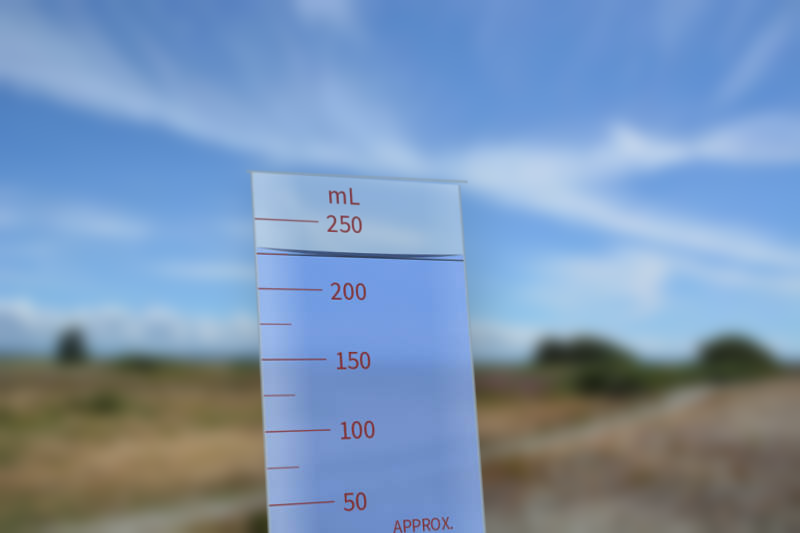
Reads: 225 mL
